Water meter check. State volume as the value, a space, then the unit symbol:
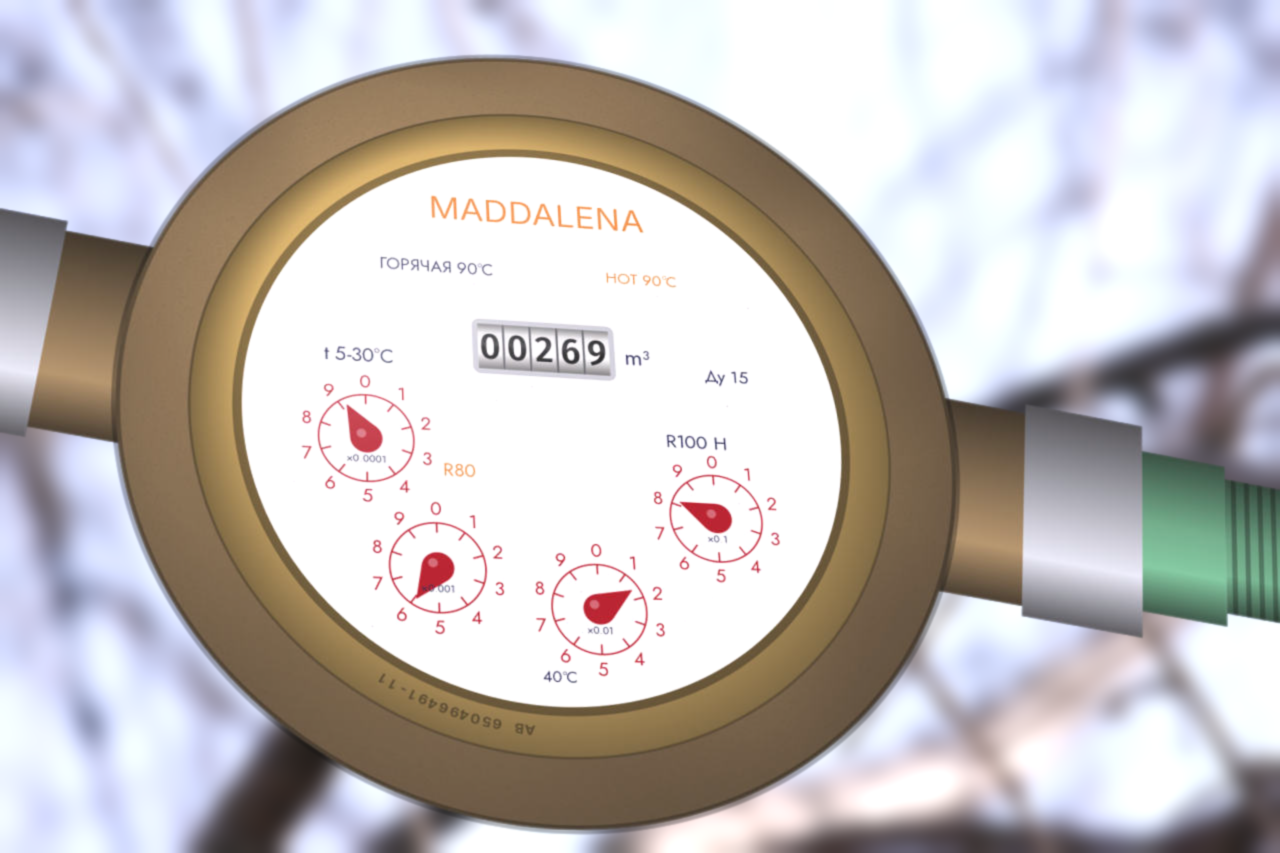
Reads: 269.8159 m³
